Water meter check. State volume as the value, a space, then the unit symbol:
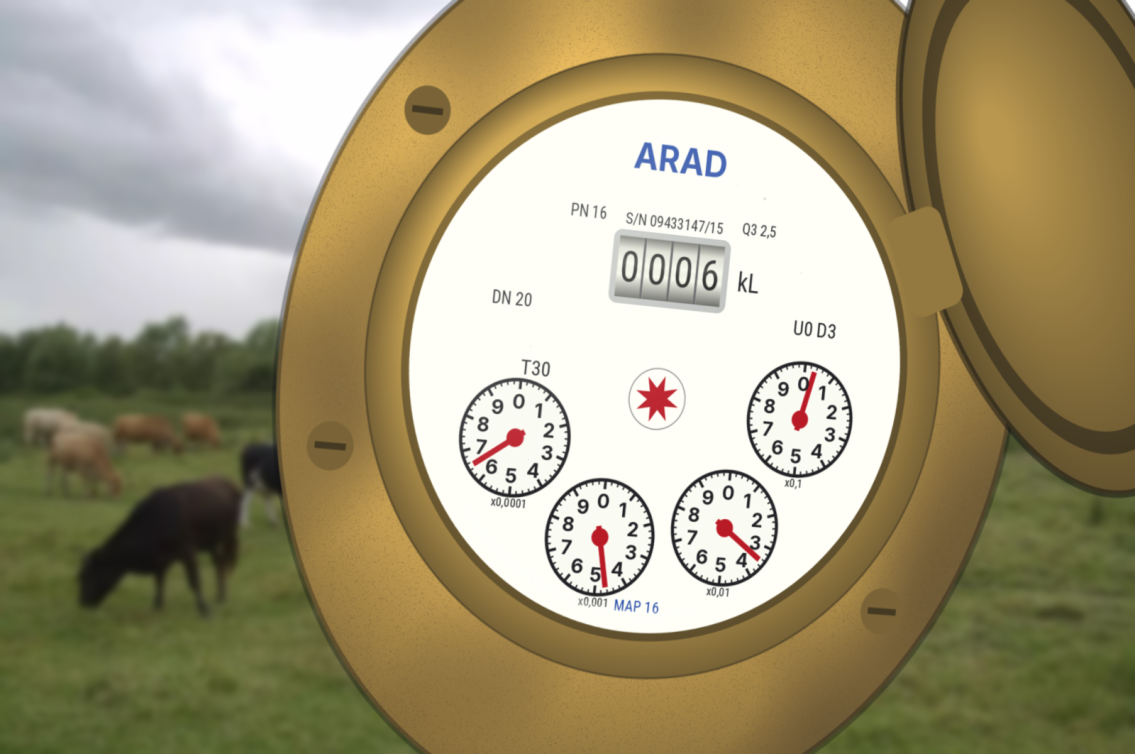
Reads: 6.0346 kL
